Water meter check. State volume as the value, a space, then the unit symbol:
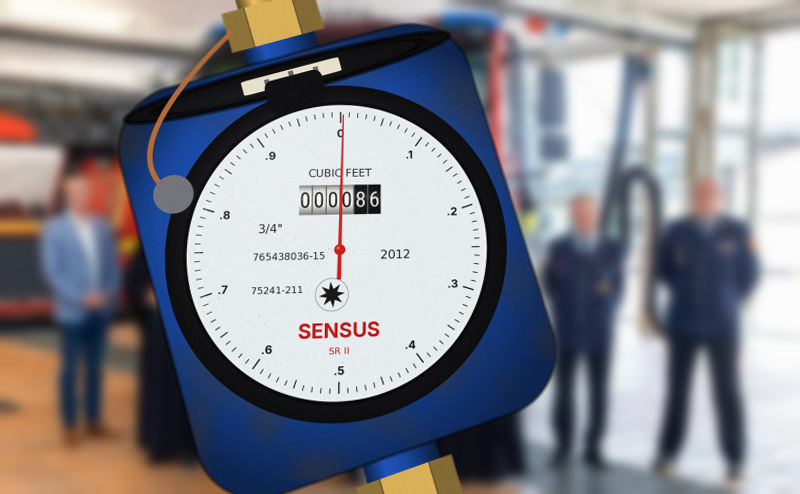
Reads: 86.00 ft³
